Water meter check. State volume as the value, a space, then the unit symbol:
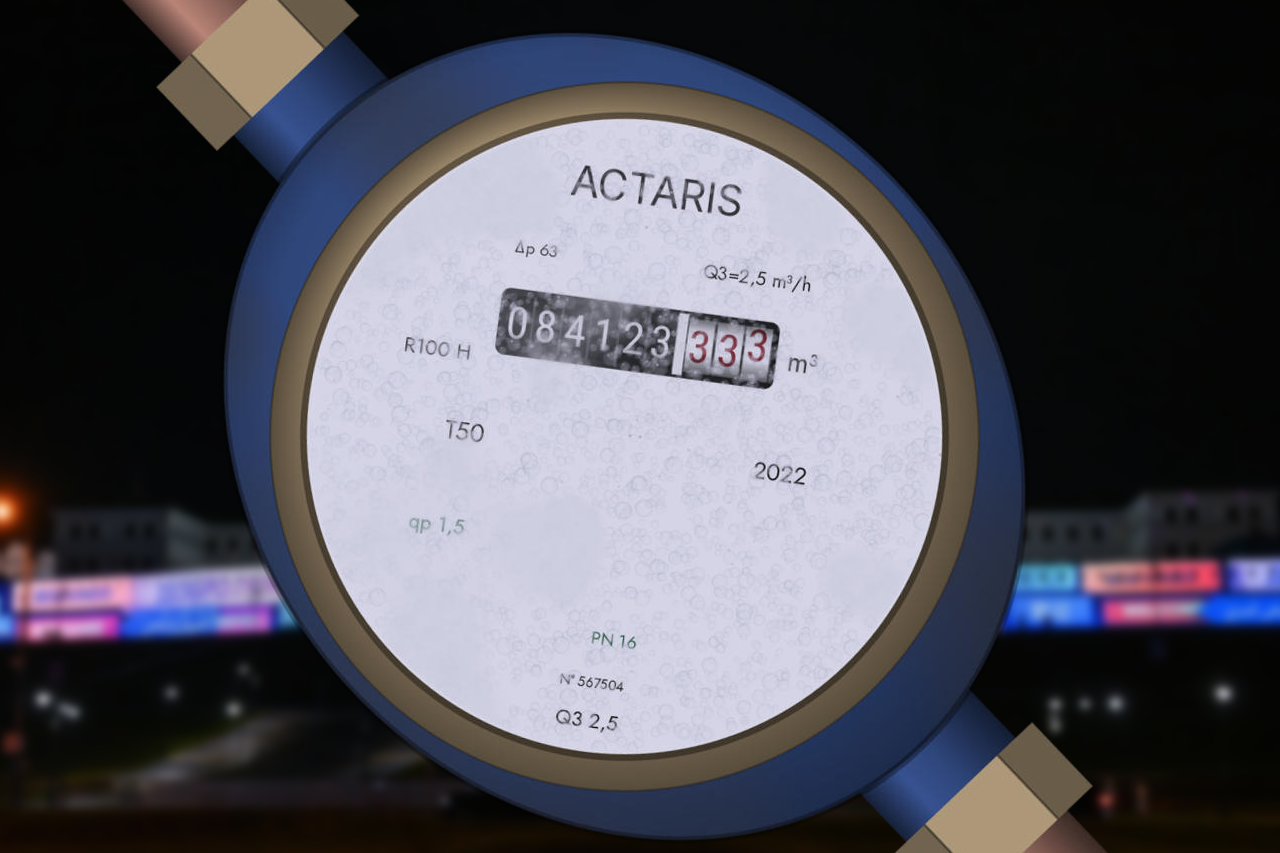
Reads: 84123.333 m³
